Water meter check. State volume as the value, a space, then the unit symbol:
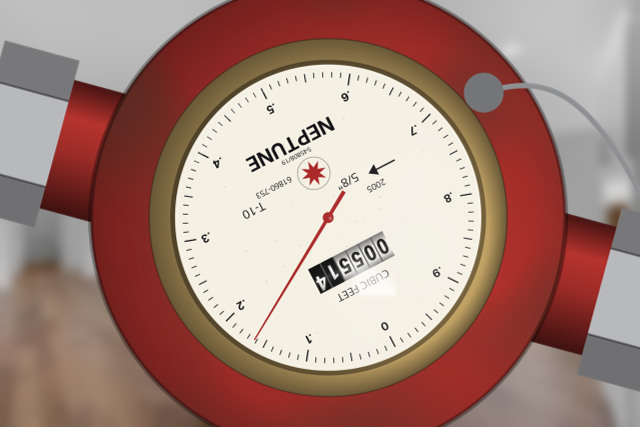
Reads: 5514.16 ft³
